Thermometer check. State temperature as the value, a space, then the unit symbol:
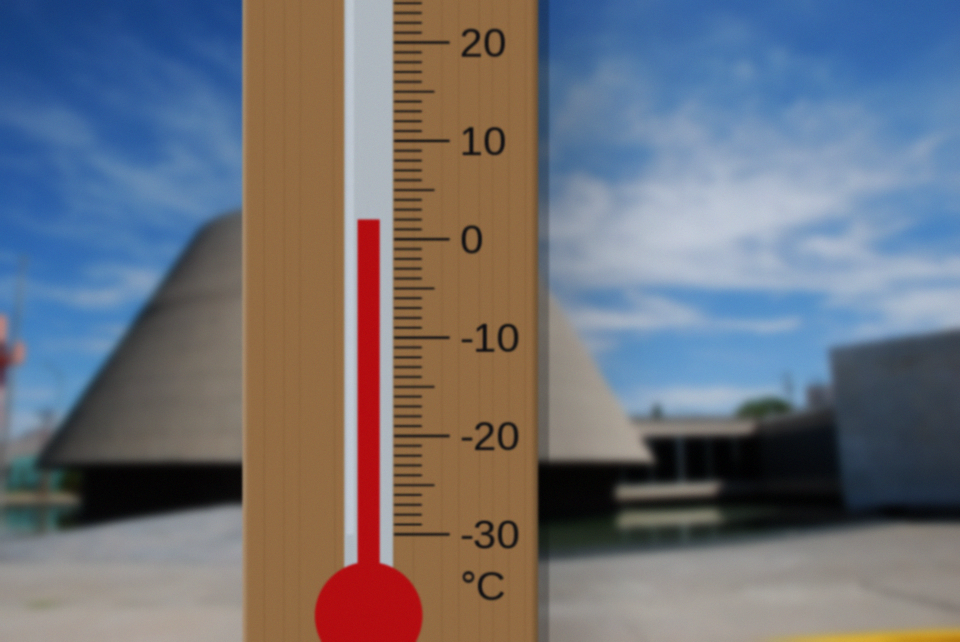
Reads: 2 °C
